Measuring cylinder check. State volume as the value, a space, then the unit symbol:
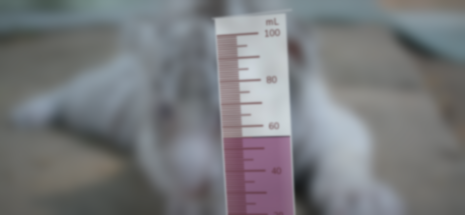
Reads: 55 mL
